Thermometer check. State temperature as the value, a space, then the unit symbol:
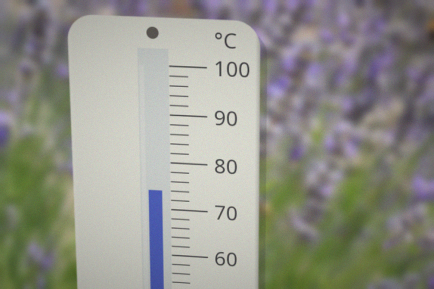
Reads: 74 °C
